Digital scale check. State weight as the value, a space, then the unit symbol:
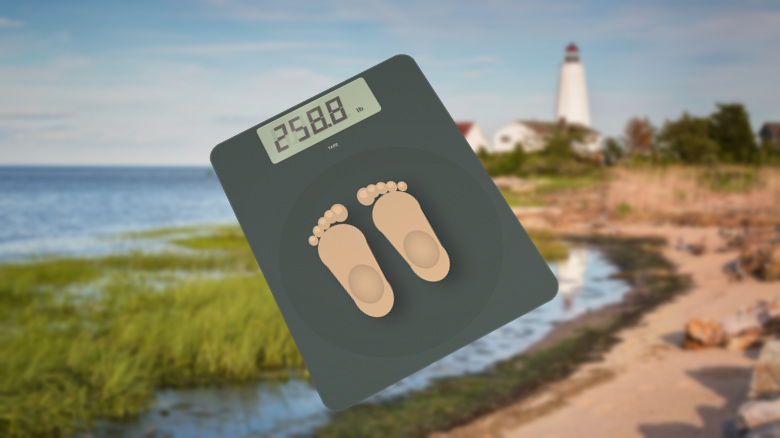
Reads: 258.8 lb
